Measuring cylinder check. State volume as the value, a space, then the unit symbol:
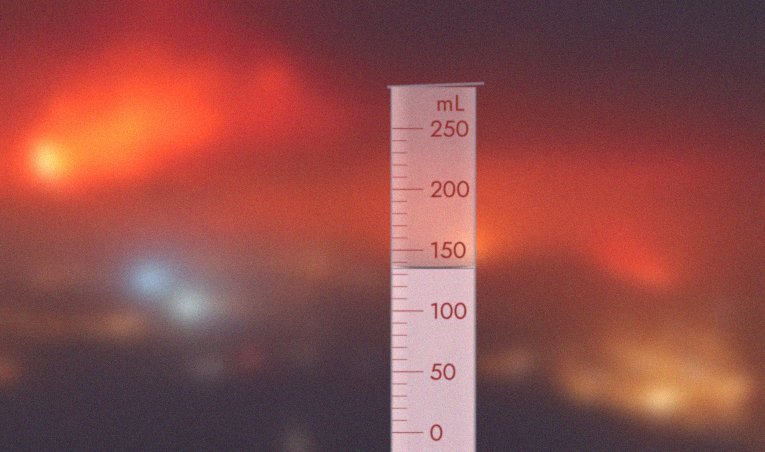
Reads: 135 mL
